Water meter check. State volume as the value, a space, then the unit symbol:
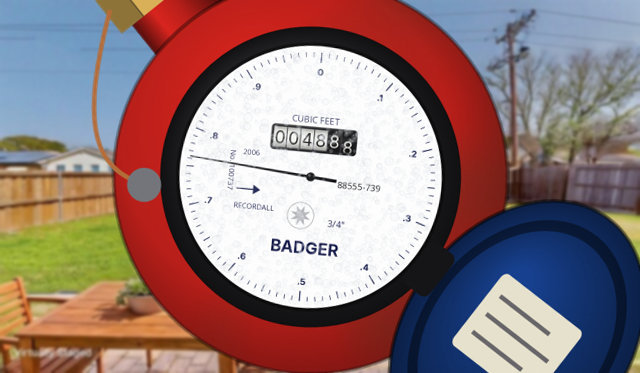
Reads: 4887.76 ft³
